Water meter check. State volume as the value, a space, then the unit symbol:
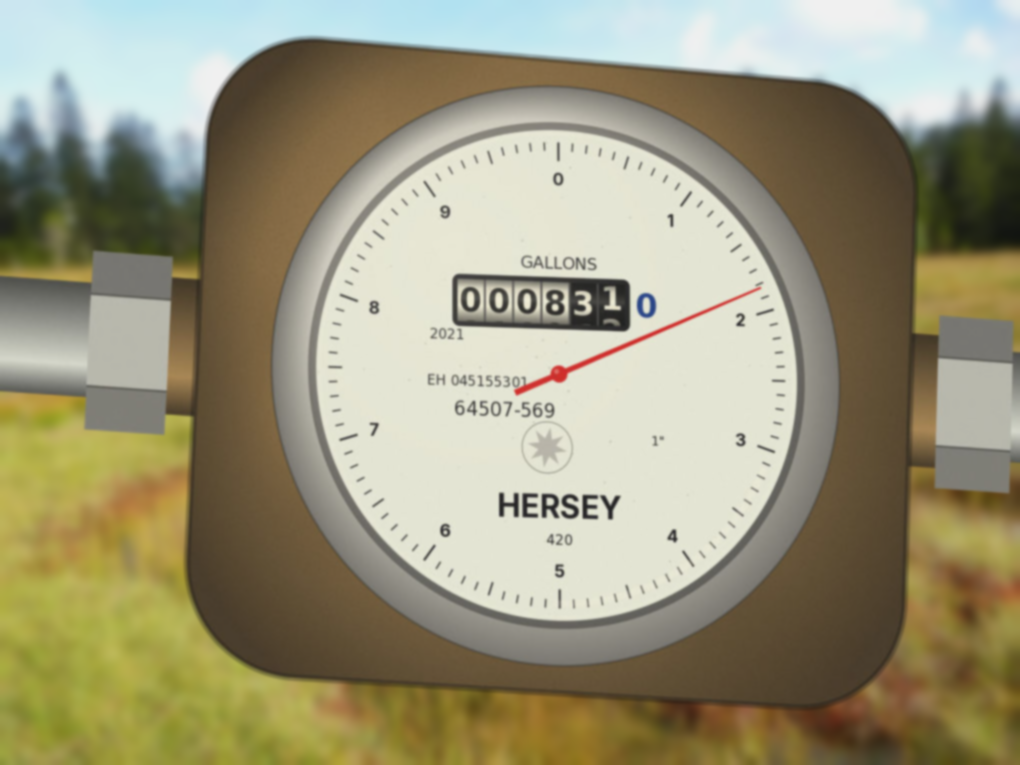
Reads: 8311.8 gal
